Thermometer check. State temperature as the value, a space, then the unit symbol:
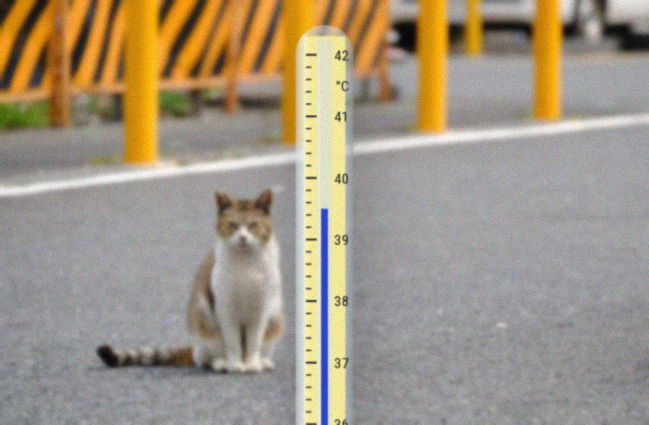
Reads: 39.5 °C
